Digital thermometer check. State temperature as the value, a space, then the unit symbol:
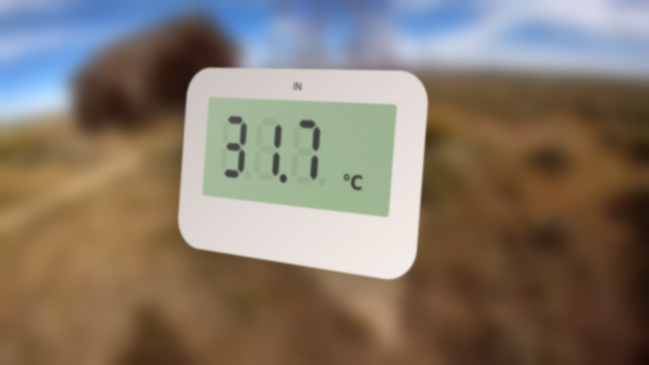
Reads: 31.7 °C
